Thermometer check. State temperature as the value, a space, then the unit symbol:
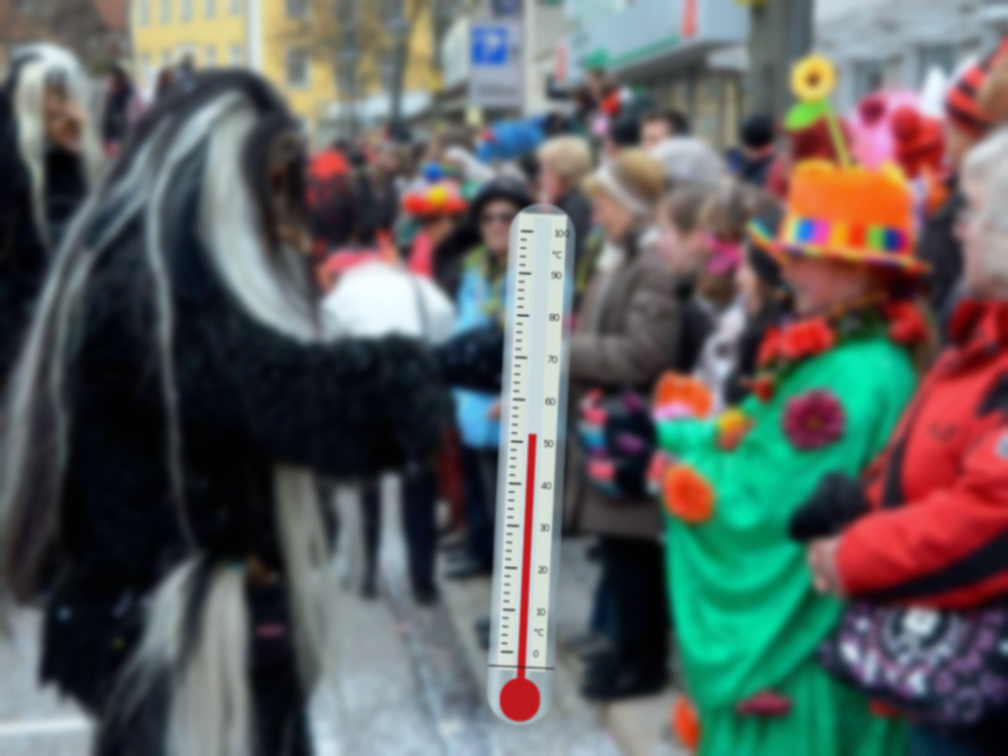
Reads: 52 °C
